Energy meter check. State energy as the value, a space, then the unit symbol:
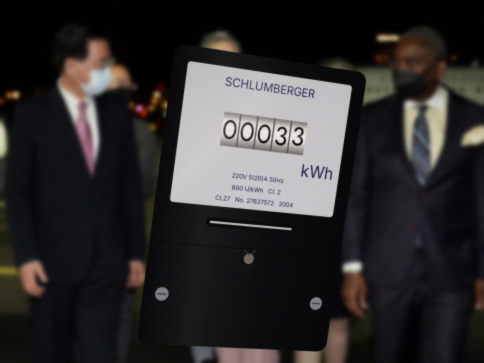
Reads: 33 kWh
